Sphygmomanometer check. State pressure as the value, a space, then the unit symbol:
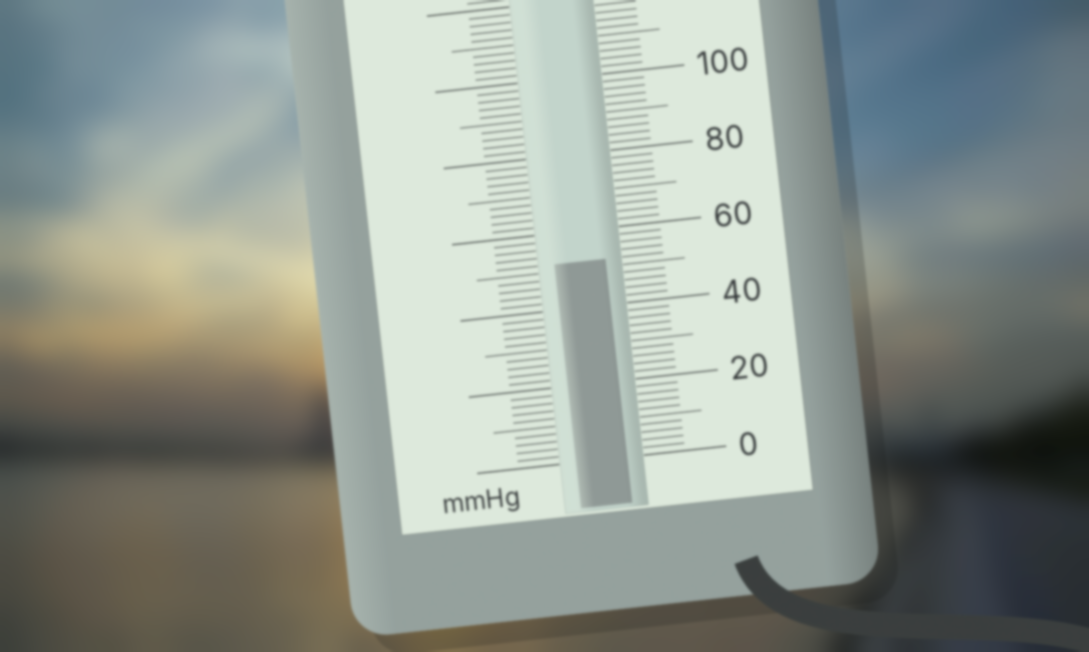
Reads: 52 mmHg
